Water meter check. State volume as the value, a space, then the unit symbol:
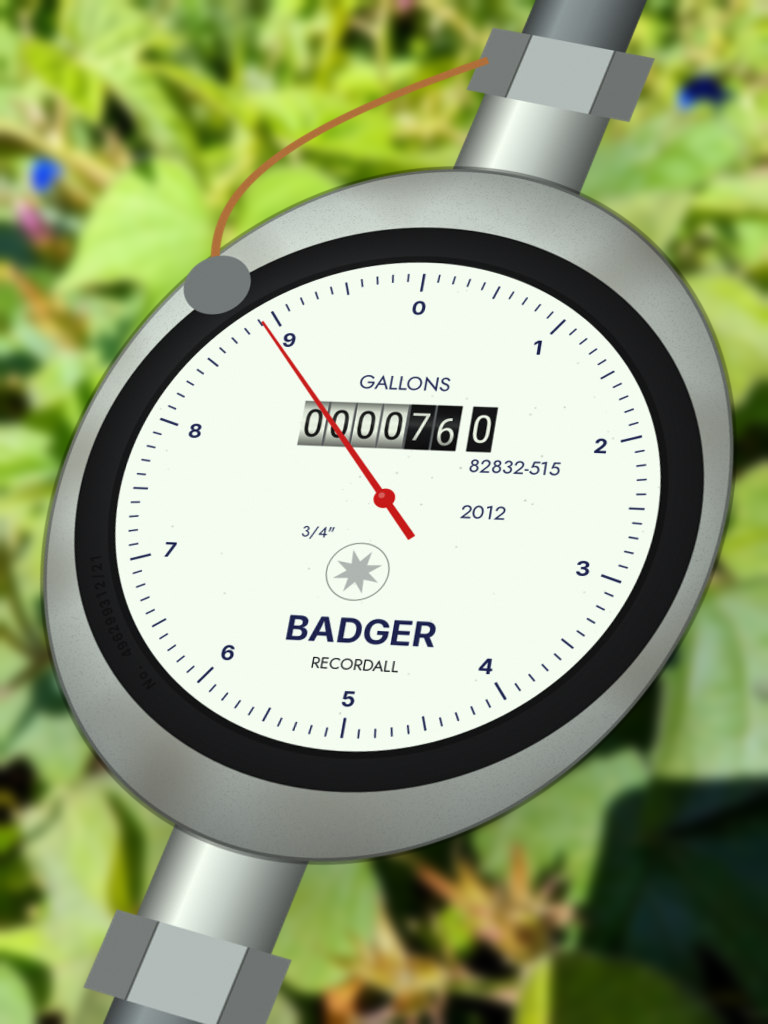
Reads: 758.9 gal
